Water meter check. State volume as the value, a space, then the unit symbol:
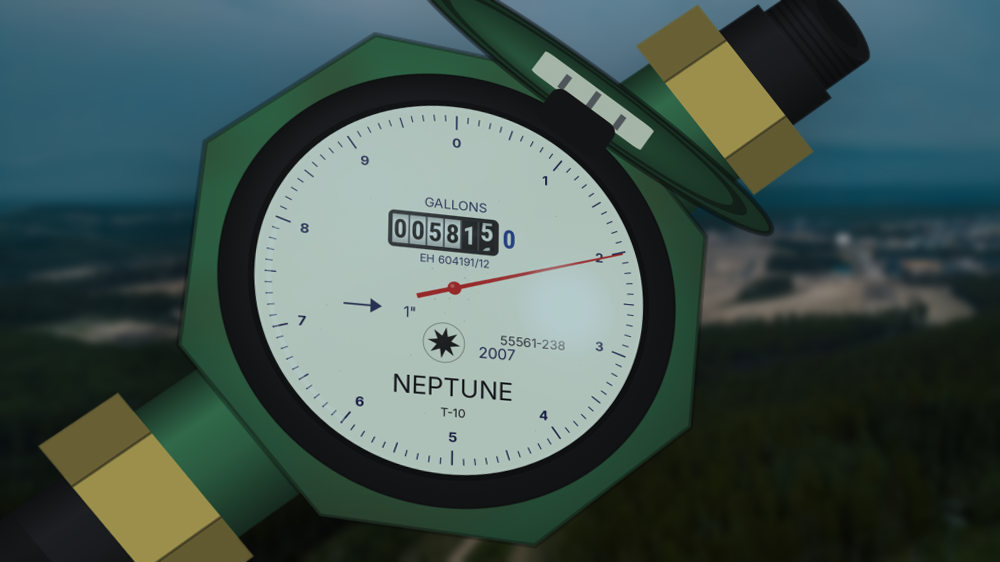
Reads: 58152.0 gal
